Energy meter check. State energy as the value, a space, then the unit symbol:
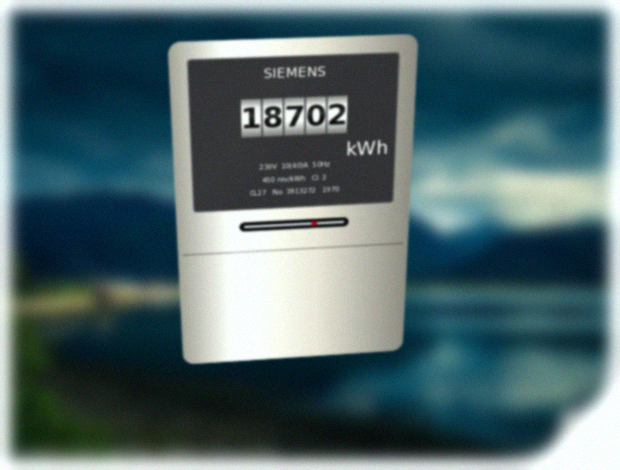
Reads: 18702 kWh
